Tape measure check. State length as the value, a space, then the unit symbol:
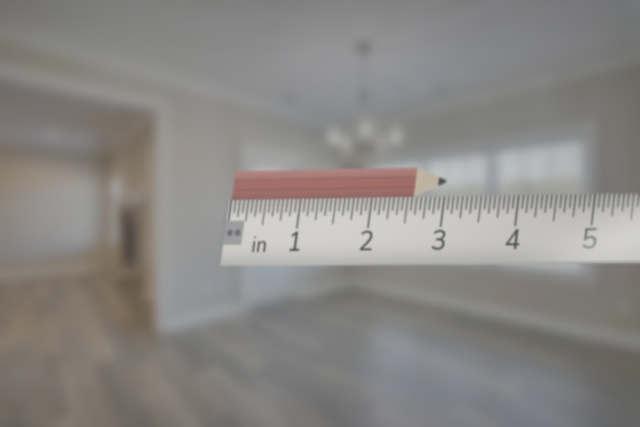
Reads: 3 in
